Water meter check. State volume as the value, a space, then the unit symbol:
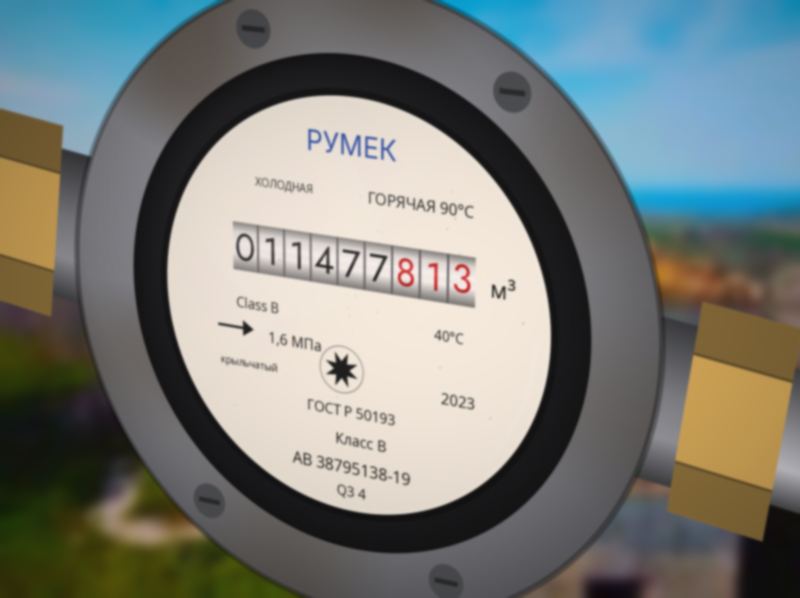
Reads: 11477.813 m³
